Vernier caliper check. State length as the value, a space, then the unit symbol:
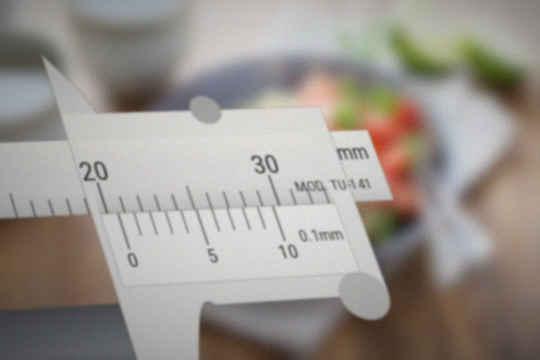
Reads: 20.6 mm
